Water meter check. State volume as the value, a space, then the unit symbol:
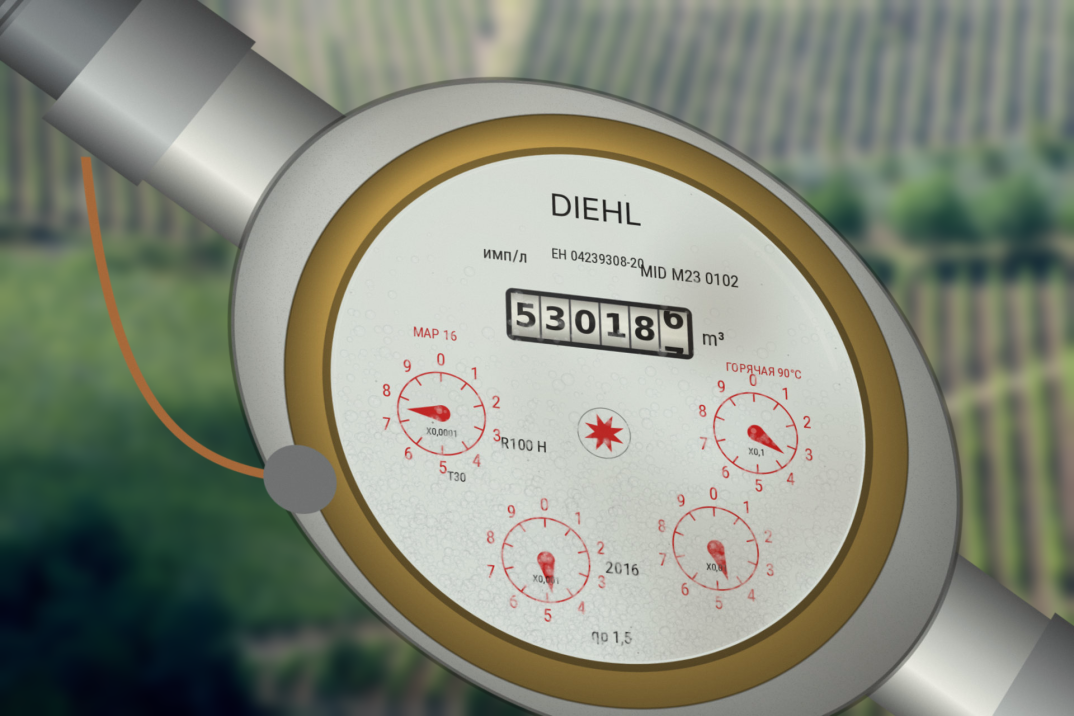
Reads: 530186.3447 m³
